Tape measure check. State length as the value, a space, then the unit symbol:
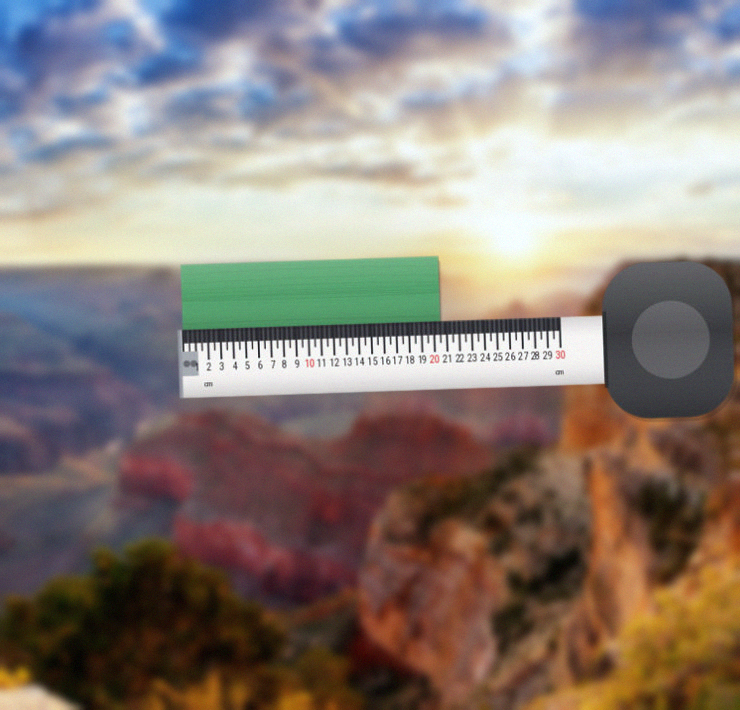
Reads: 20.5 cm
